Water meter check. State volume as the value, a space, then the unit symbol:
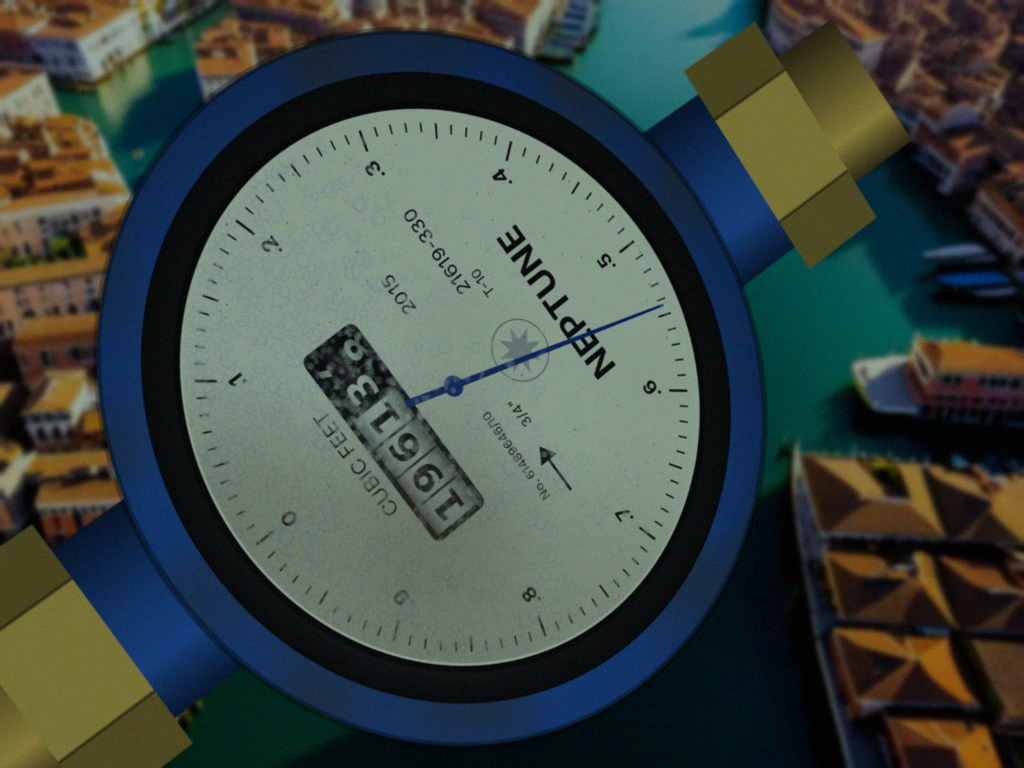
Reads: 196137.54 ft³
